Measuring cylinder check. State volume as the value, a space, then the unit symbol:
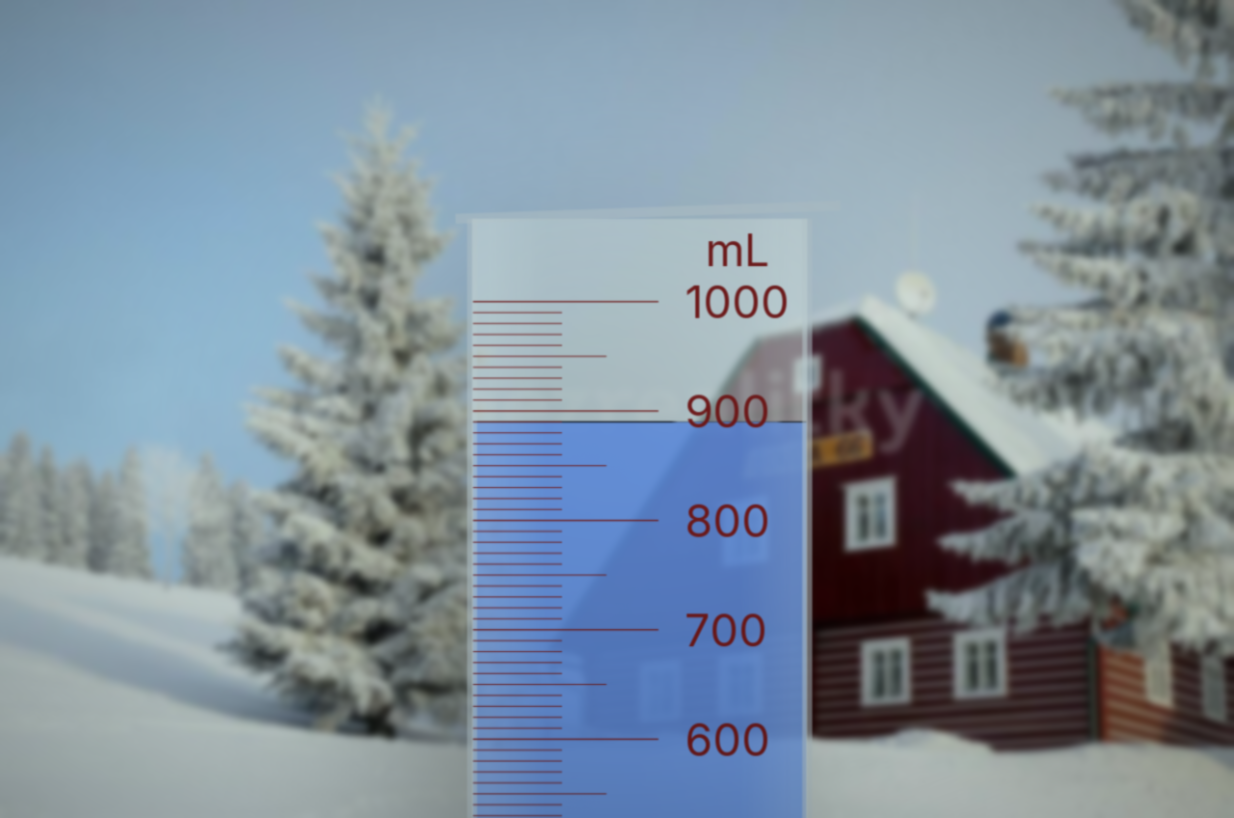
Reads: 890 mL
